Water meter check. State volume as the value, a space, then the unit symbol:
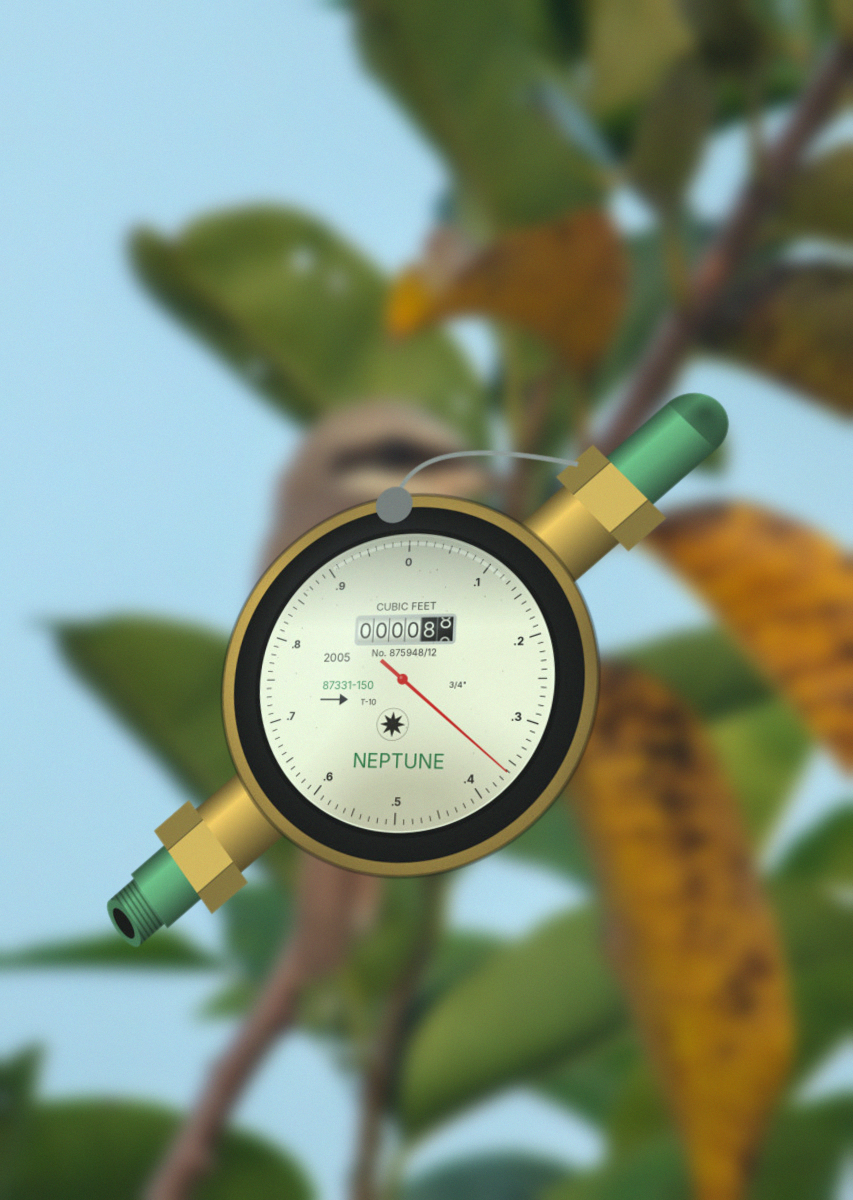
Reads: 88.36 ft³
